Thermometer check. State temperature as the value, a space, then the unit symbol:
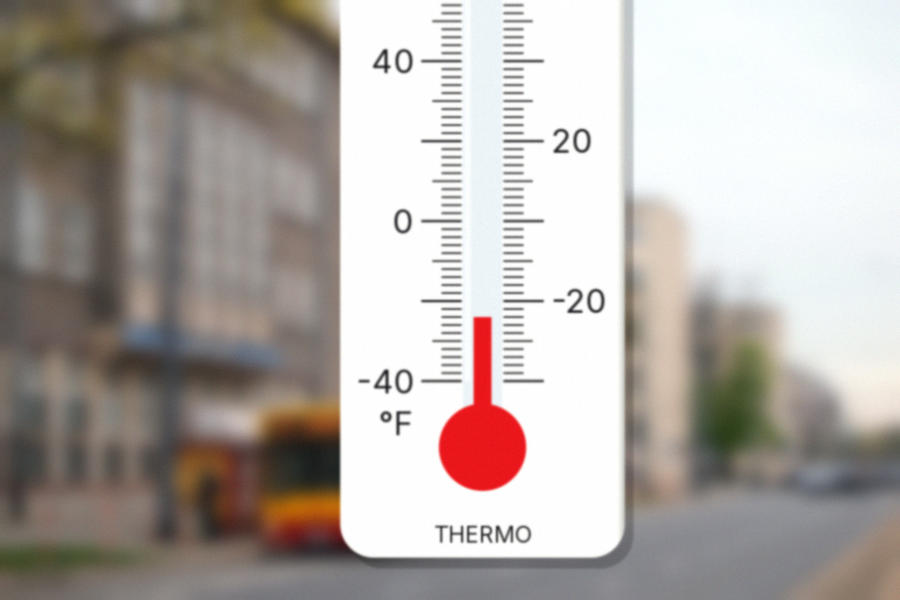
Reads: -24 °F
